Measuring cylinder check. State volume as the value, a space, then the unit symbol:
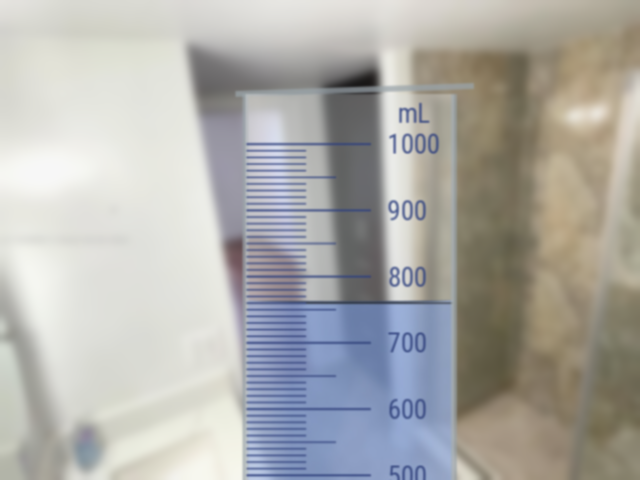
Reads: 760 mL
